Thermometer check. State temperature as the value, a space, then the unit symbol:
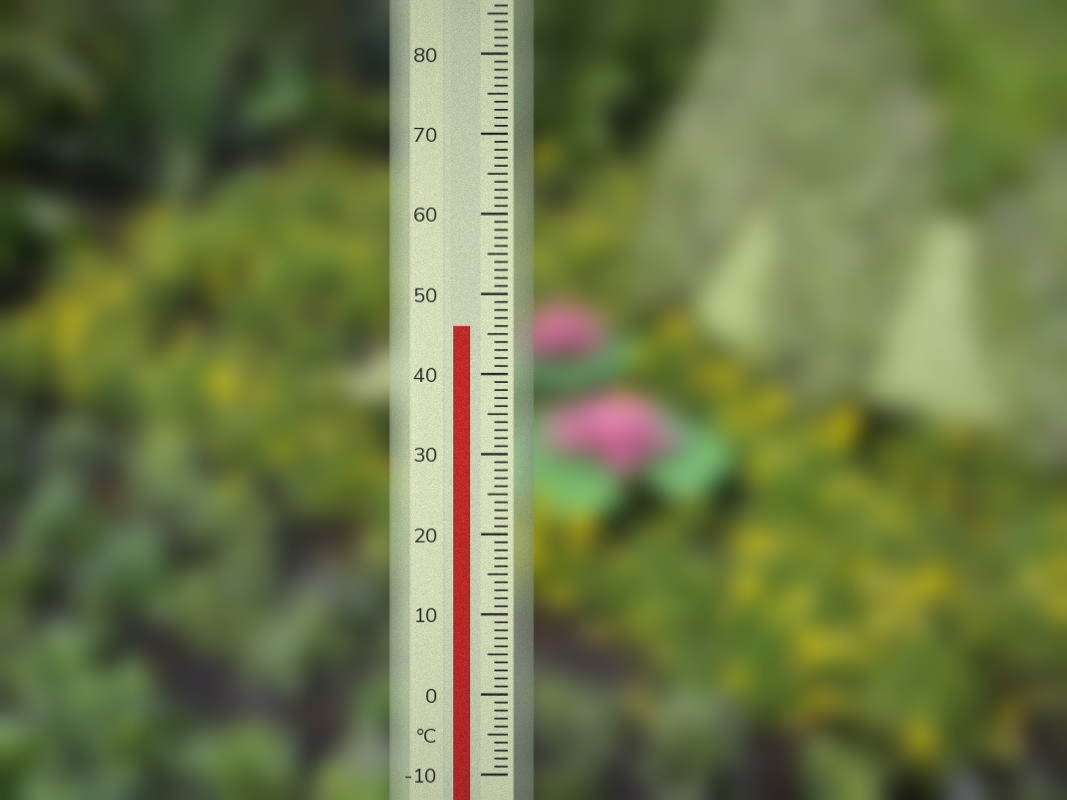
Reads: 46 °C
